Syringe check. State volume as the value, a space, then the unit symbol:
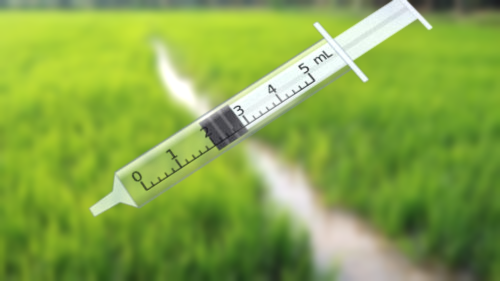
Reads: 2 mL
